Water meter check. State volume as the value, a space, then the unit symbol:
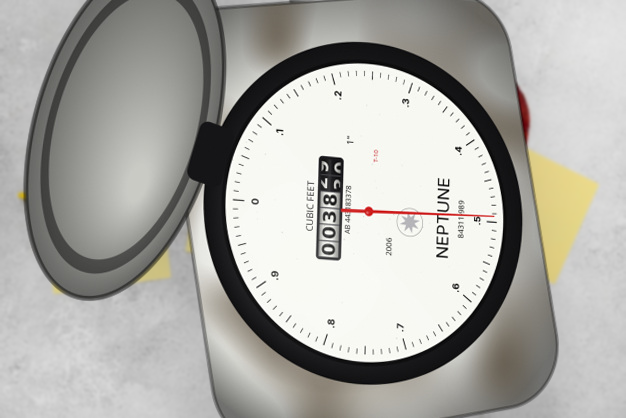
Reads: 3829.49 ft³
